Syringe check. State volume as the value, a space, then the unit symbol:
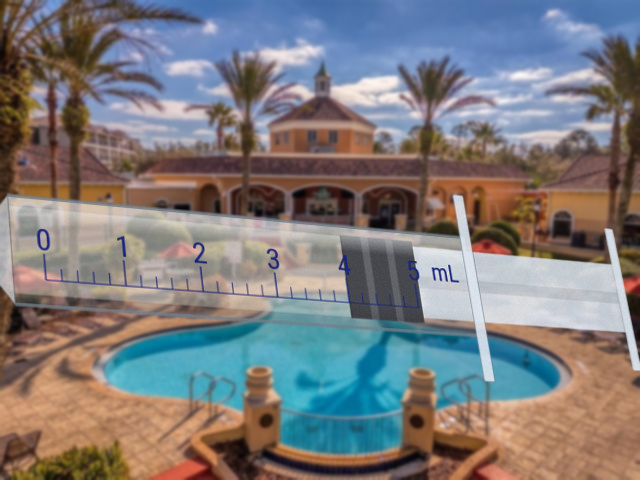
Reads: 4 mL
